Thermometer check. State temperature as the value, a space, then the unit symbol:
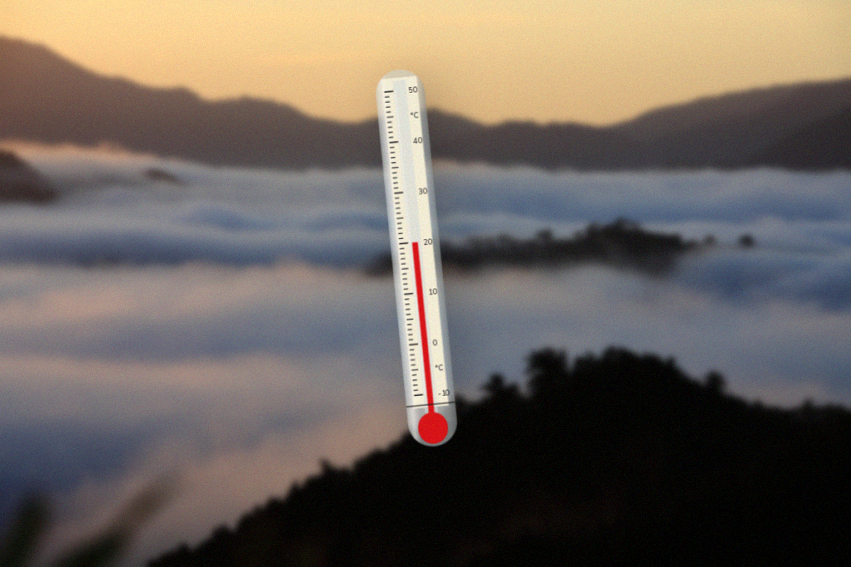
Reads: 20 °C
